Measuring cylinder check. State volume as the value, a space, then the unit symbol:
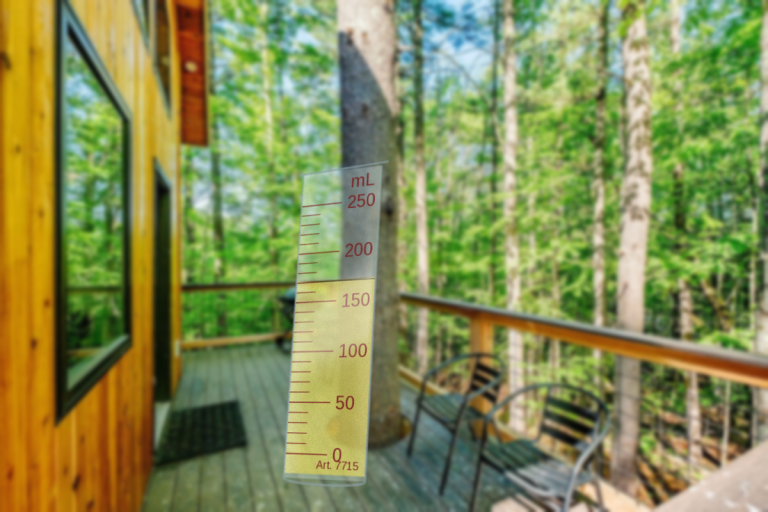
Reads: 170 mL
